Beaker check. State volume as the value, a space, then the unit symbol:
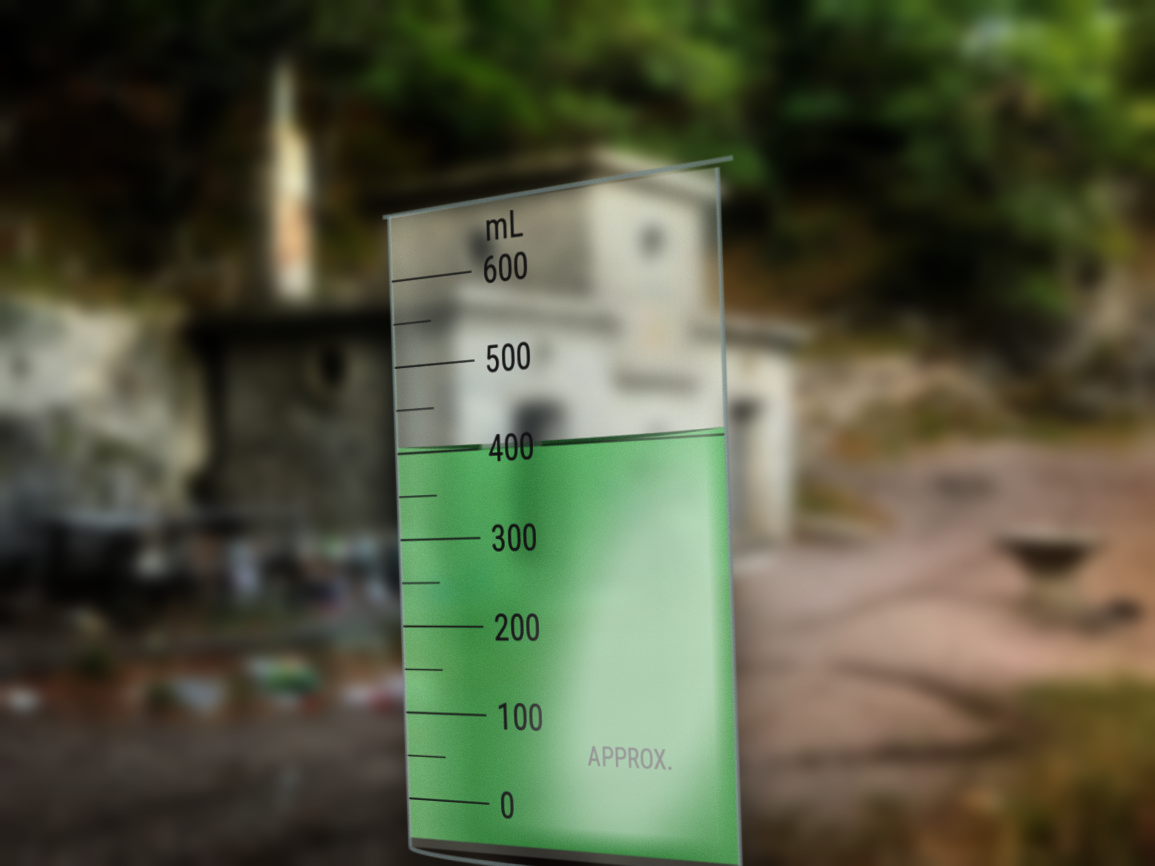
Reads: 400 mL
